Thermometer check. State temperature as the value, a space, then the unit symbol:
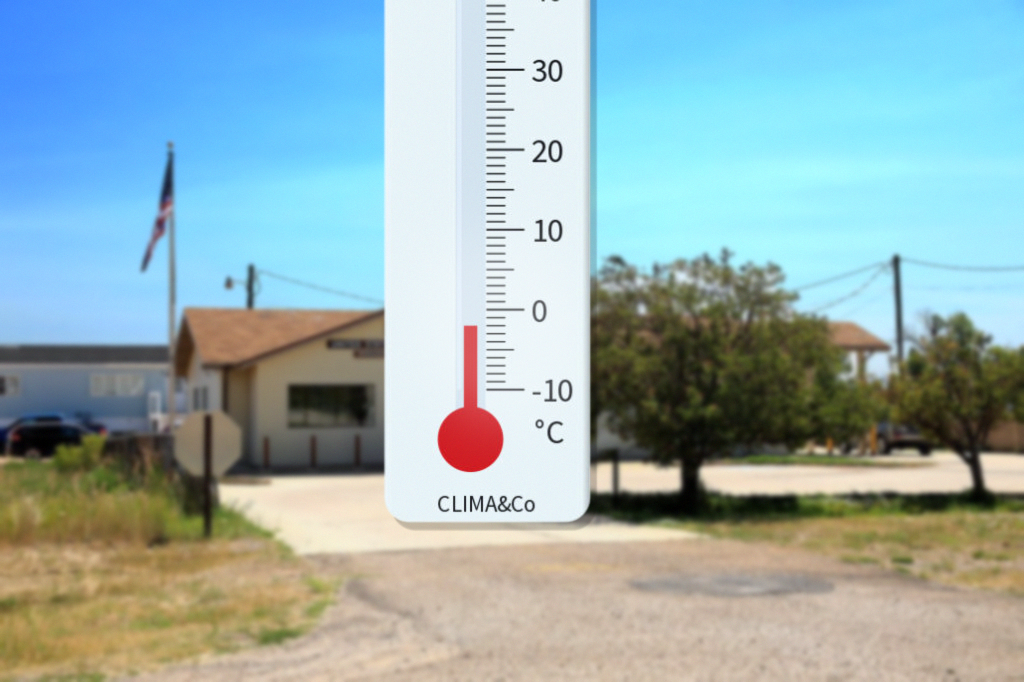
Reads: -2 °C
